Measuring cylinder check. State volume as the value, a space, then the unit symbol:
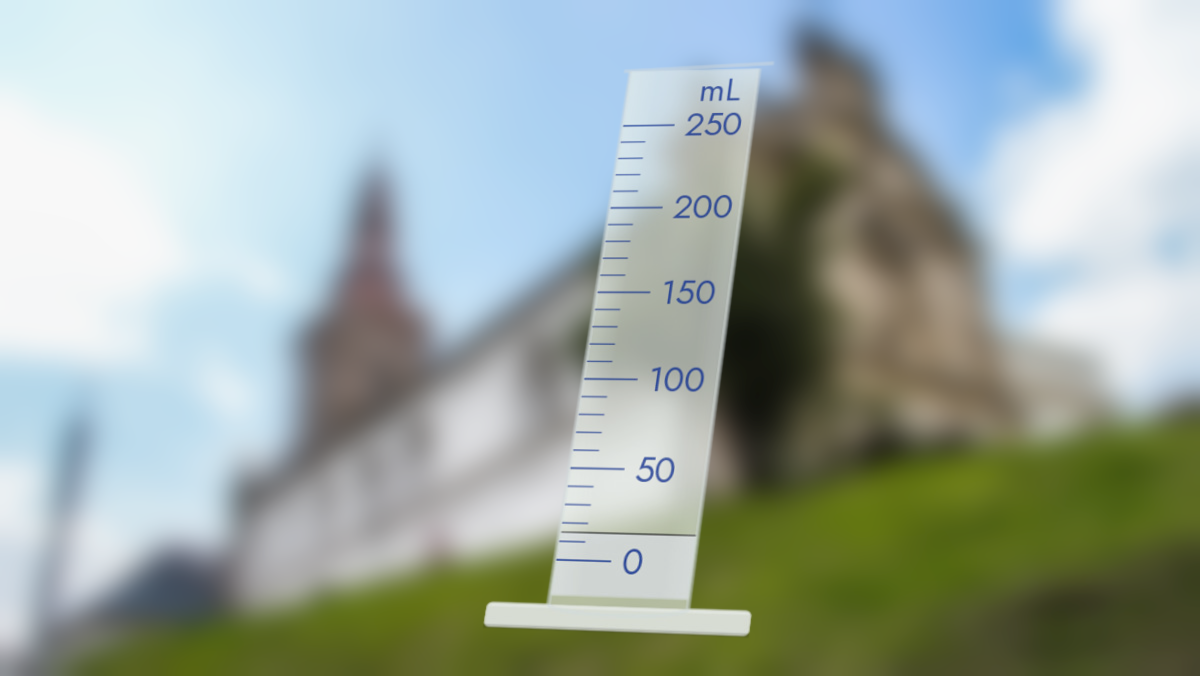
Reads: 15 mL
